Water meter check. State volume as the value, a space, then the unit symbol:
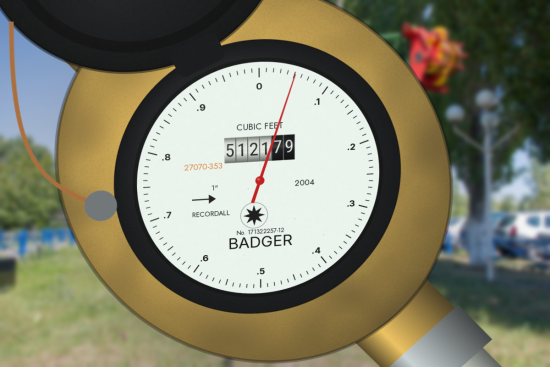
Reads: 512179.05 ft³
